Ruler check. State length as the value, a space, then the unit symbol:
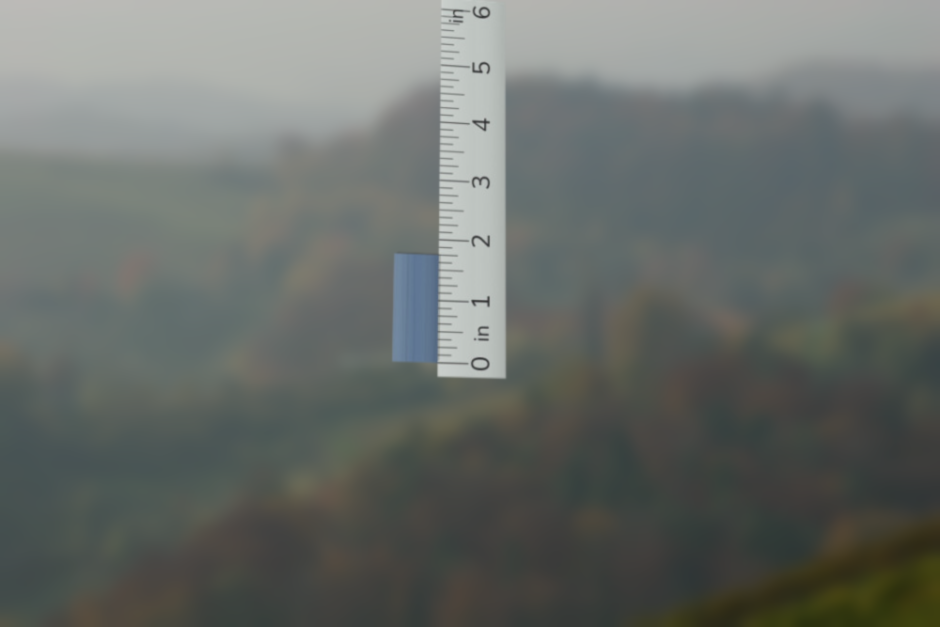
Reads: 1.75 in
